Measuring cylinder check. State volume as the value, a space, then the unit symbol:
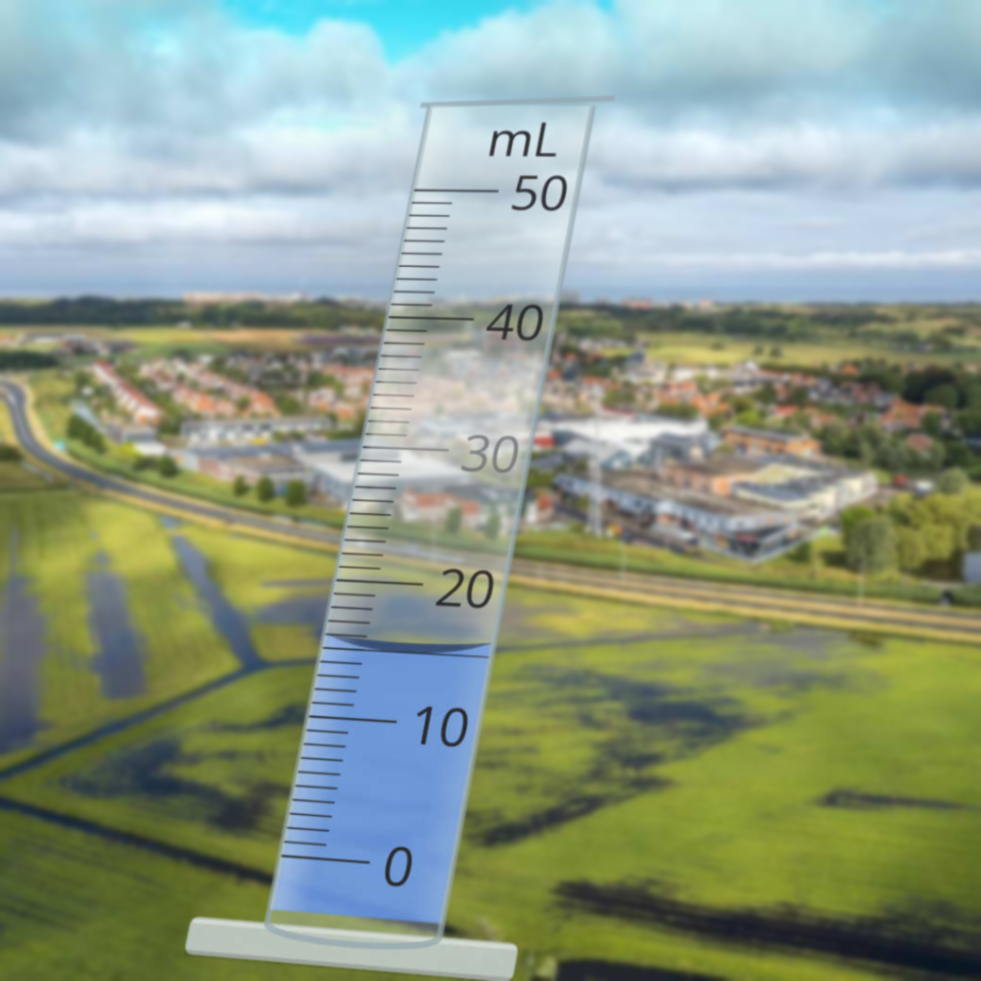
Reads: 15 mL
